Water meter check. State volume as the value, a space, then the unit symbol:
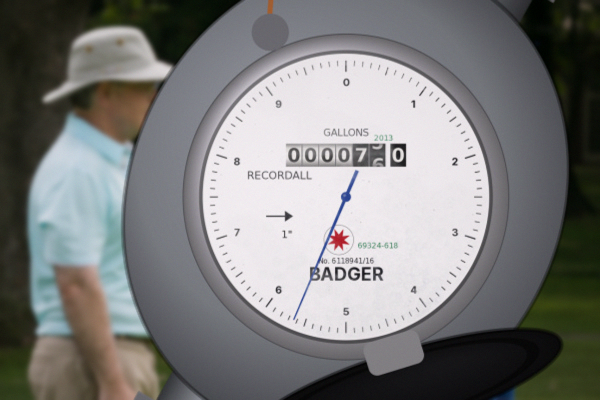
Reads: 755.6 gal
